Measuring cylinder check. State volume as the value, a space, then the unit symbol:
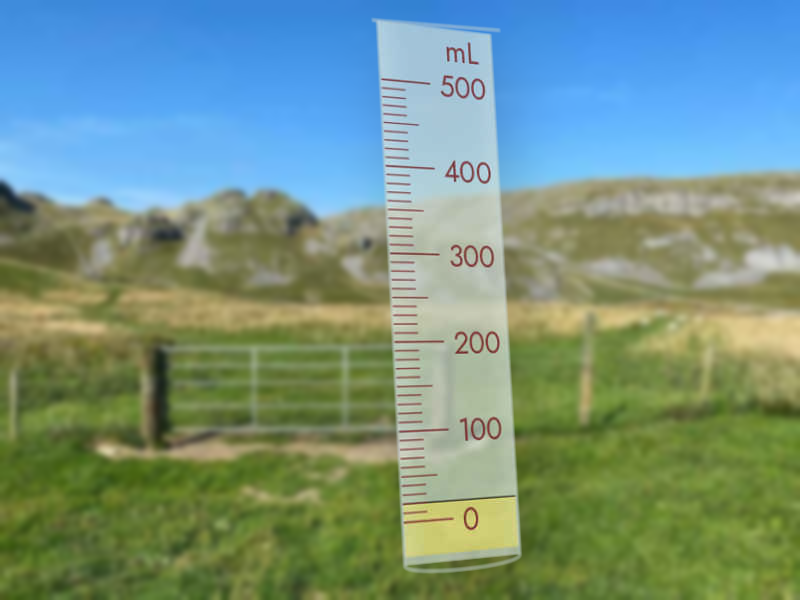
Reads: 20 mL
